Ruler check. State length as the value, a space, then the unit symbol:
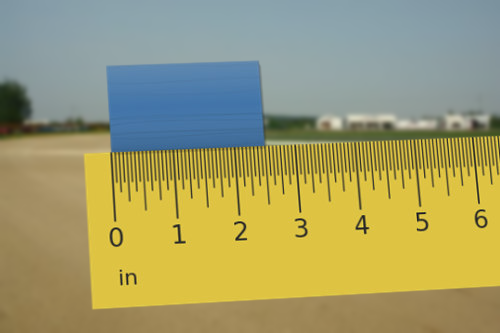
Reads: 2.5 in
